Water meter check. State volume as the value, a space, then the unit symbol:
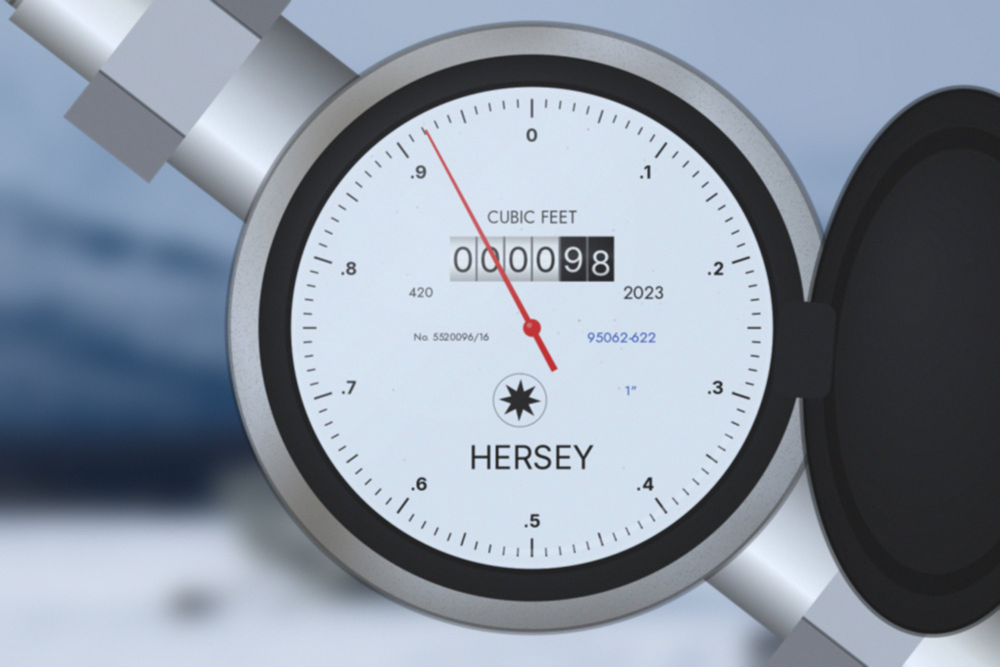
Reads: 97.92 ft³
